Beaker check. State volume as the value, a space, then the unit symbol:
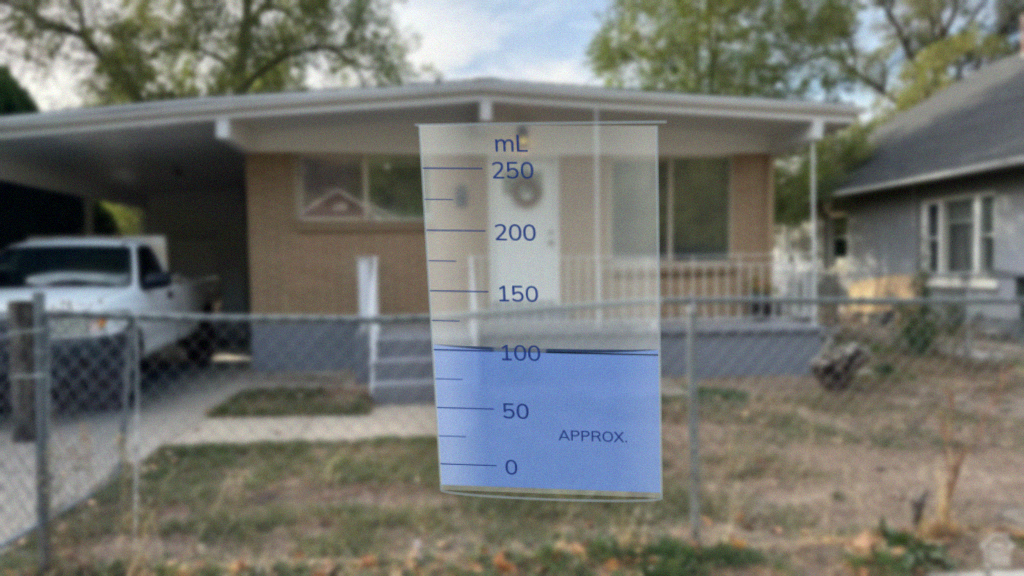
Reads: 100 mL
